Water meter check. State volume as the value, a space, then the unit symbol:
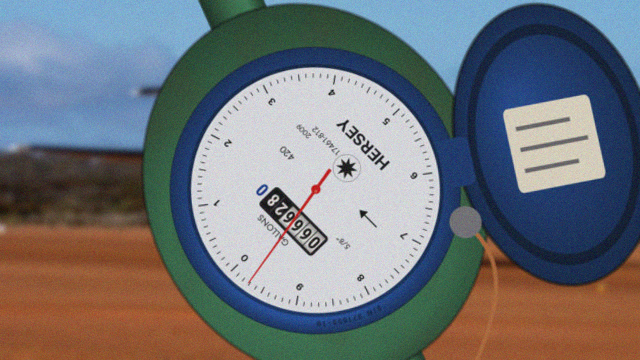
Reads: 666279.7 gal
